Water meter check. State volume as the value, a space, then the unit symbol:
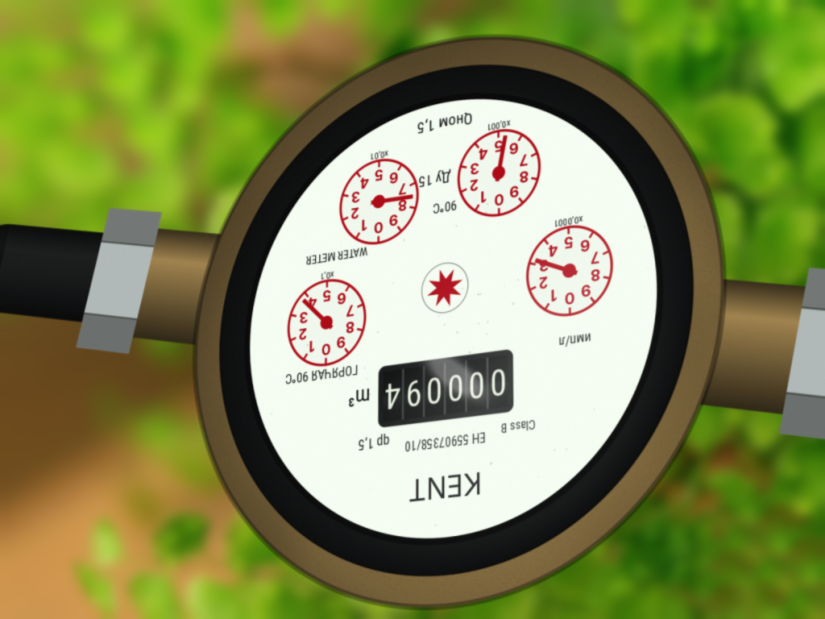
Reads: 94.3753 m³
